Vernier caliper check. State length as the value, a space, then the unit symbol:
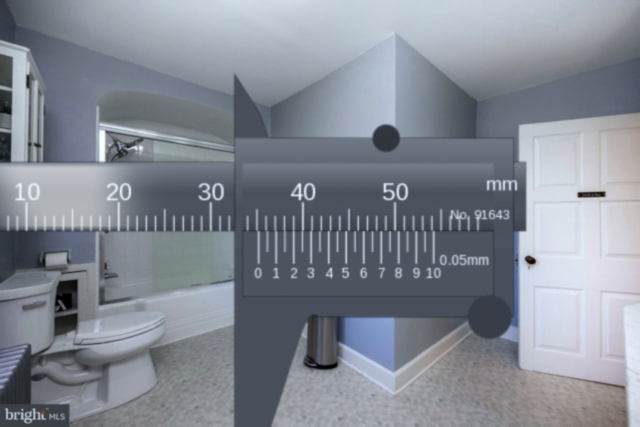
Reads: 35.2 mm
